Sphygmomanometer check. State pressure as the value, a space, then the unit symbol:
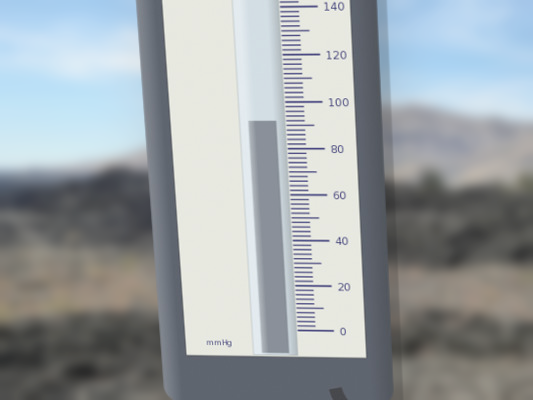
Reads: 92 mmHg
